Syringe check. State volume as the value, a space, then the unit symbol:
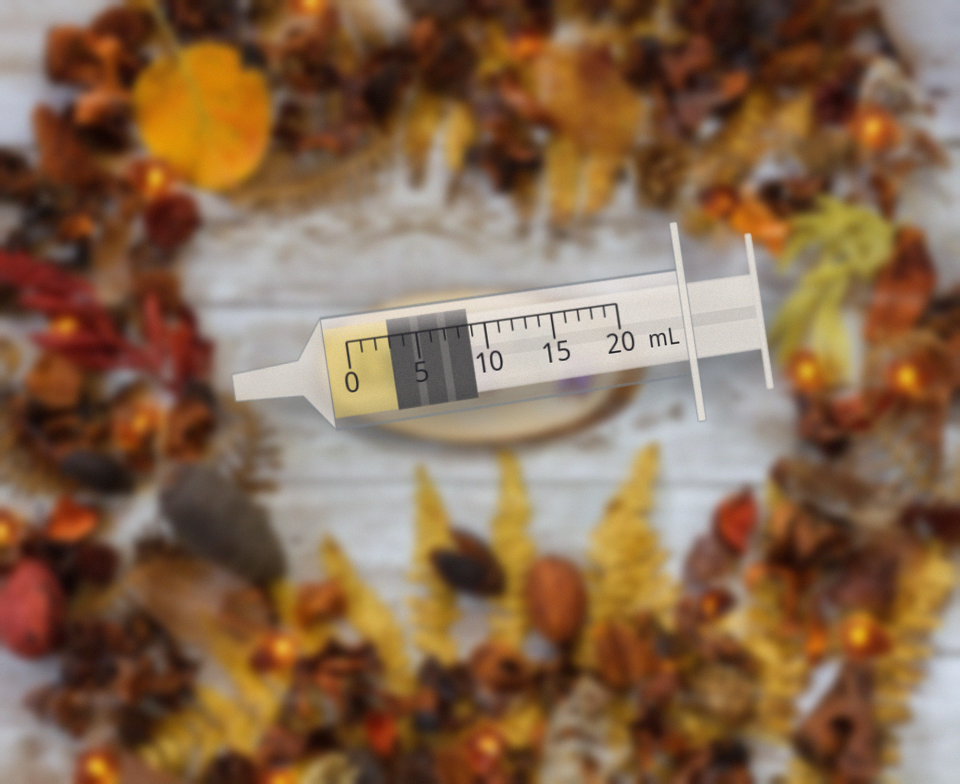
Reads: 3 mL
